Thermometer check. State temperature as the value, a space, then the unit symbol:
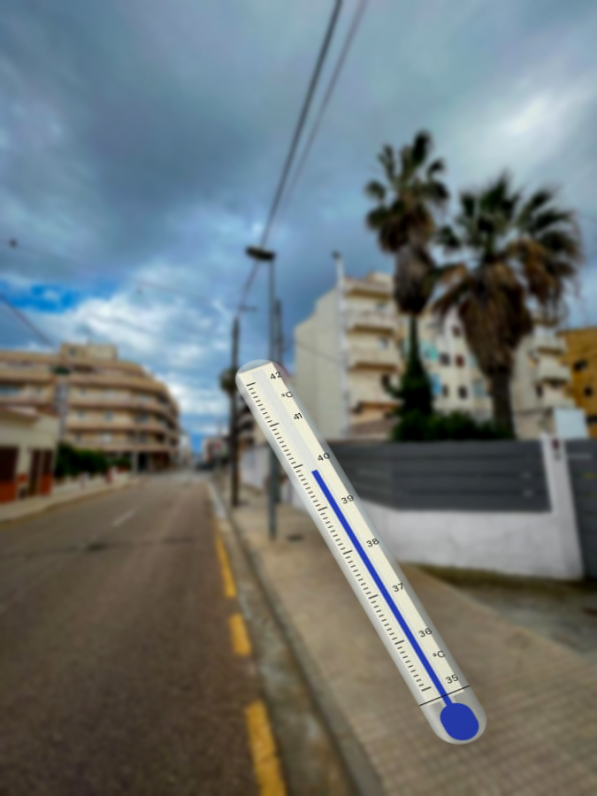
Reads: 39.8 °C
